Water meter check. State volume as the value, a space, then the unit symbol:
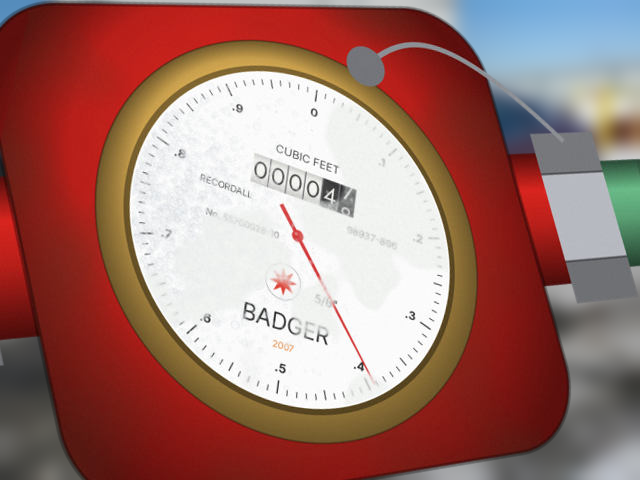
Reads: 47.39 ft³
